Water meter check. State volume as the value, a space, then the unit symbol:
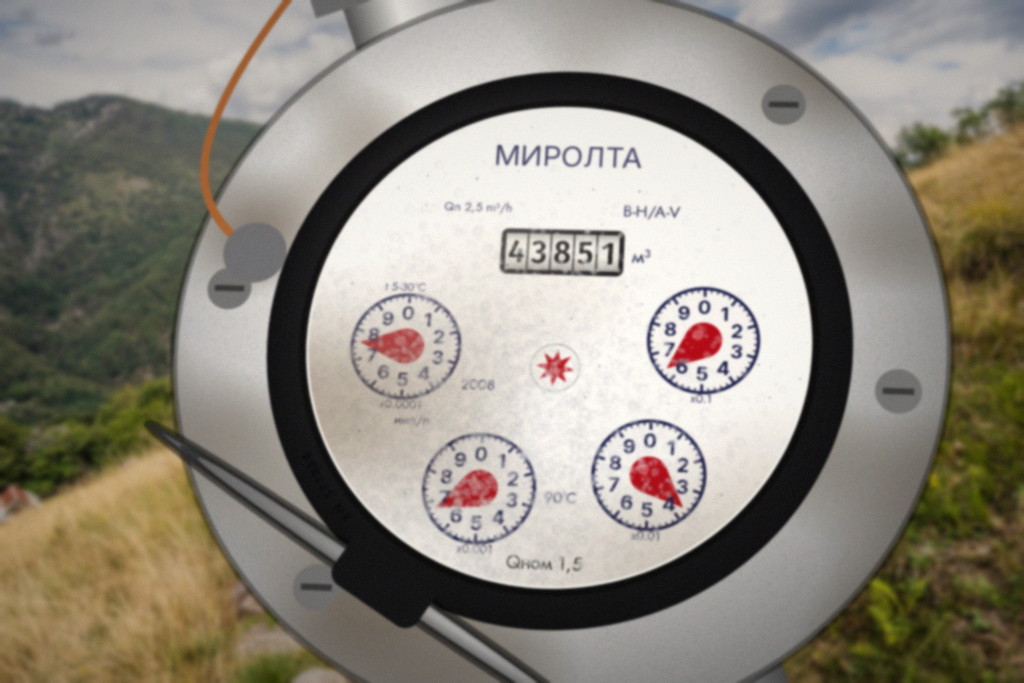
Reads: 43851.6367 m³
